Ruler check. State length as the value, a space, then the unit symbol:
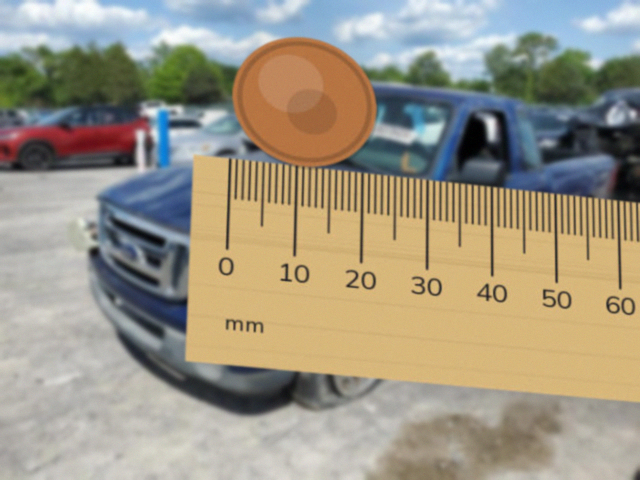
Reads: 22 mm
